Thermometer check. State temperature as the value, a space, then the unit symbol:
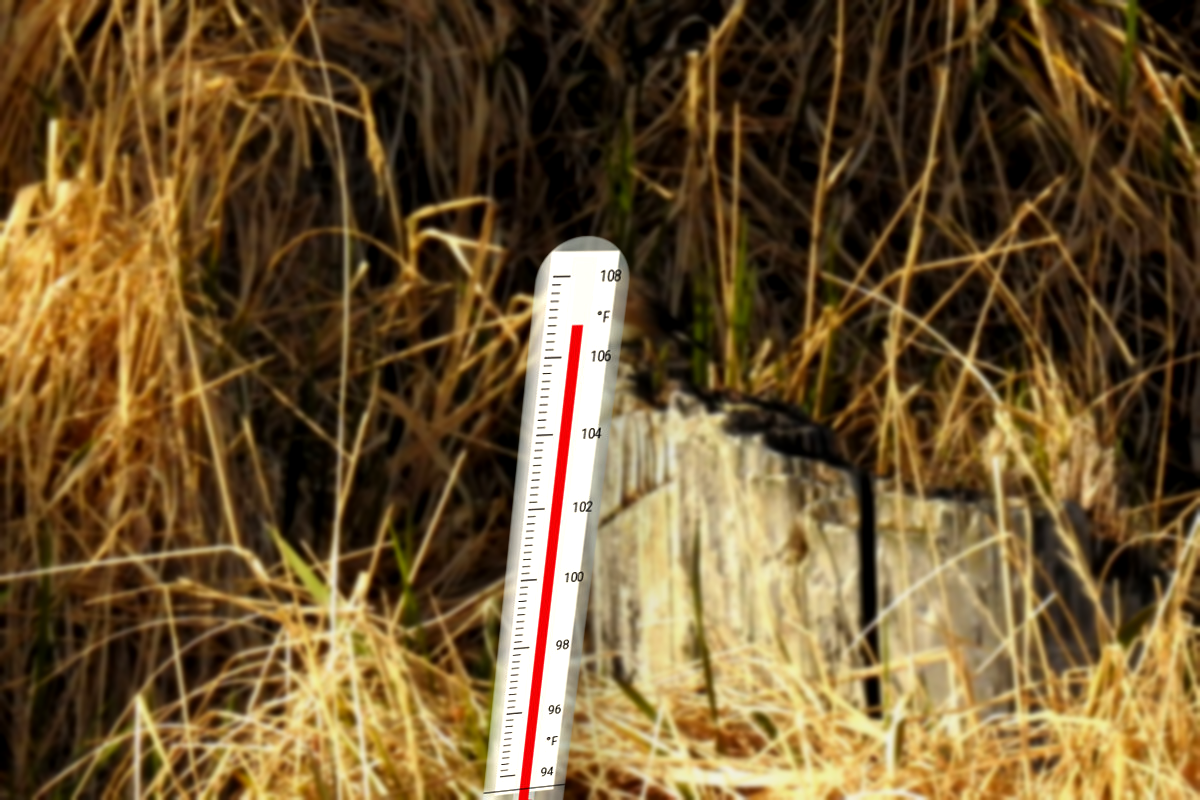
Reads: 106.8 °F
